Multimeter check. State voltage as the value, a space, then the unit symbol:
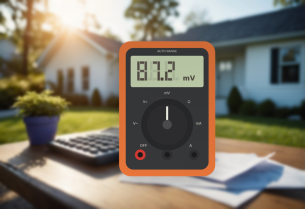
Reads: 87.2 mV
